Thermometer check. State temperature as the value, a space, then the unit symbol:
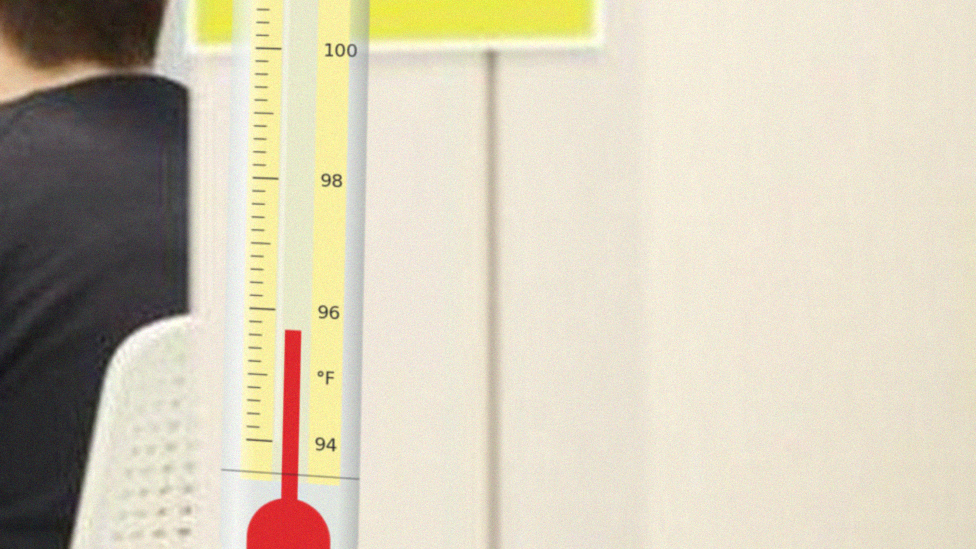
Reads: 95.7 °F
